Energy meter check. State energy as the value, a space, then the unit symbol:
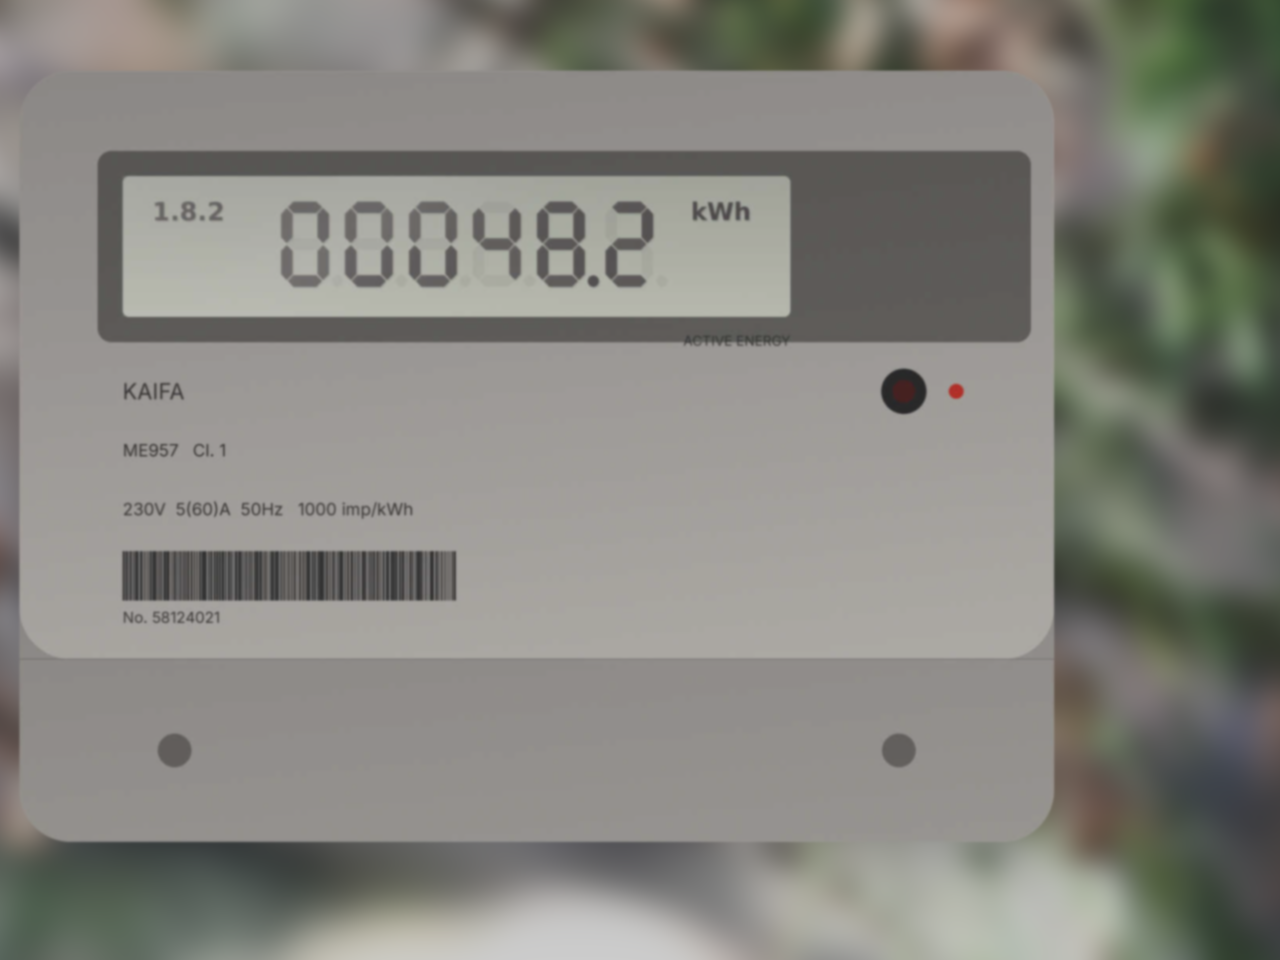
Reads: 48.2 kWh
